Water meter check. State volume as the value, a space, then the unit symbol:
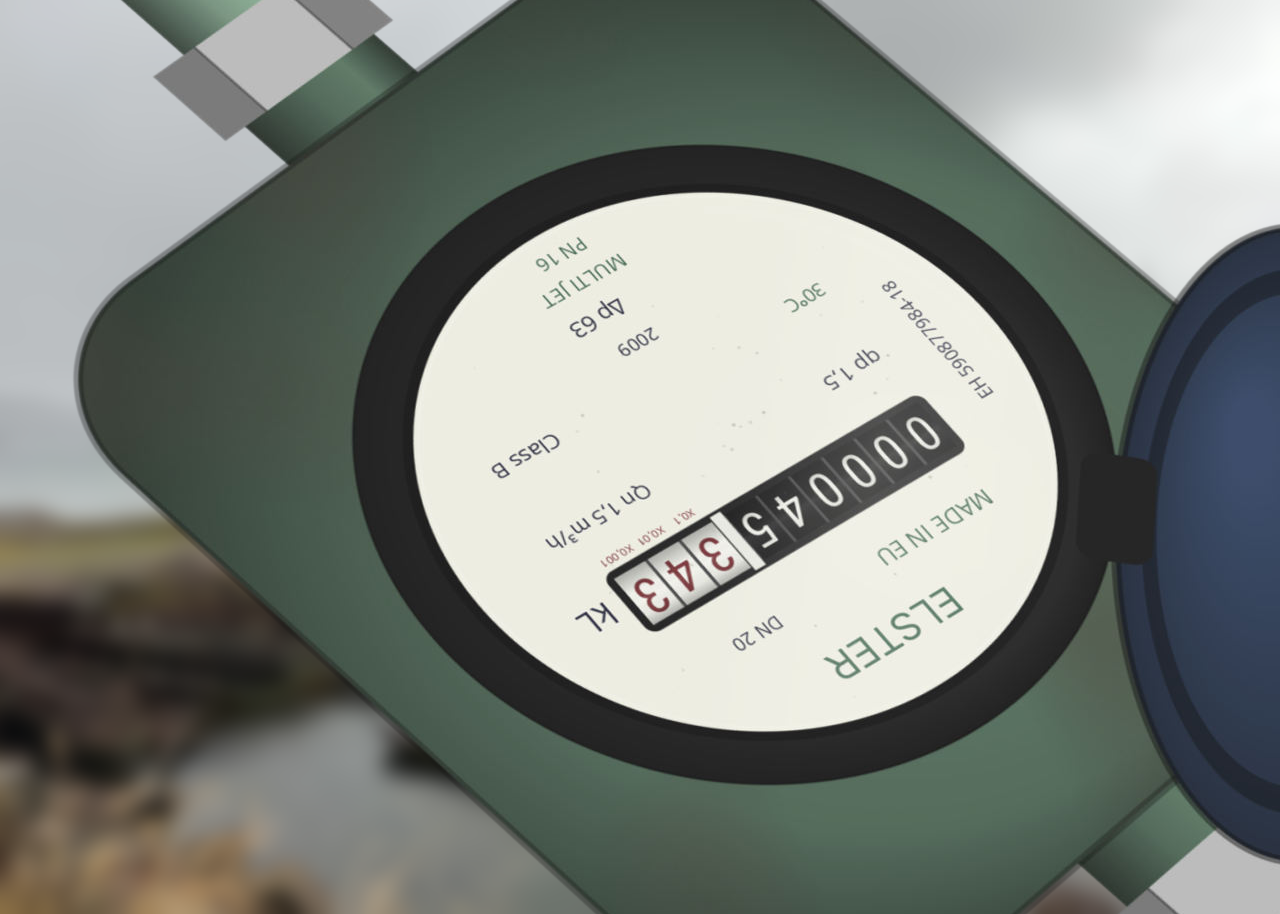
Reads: 45.343 kL
